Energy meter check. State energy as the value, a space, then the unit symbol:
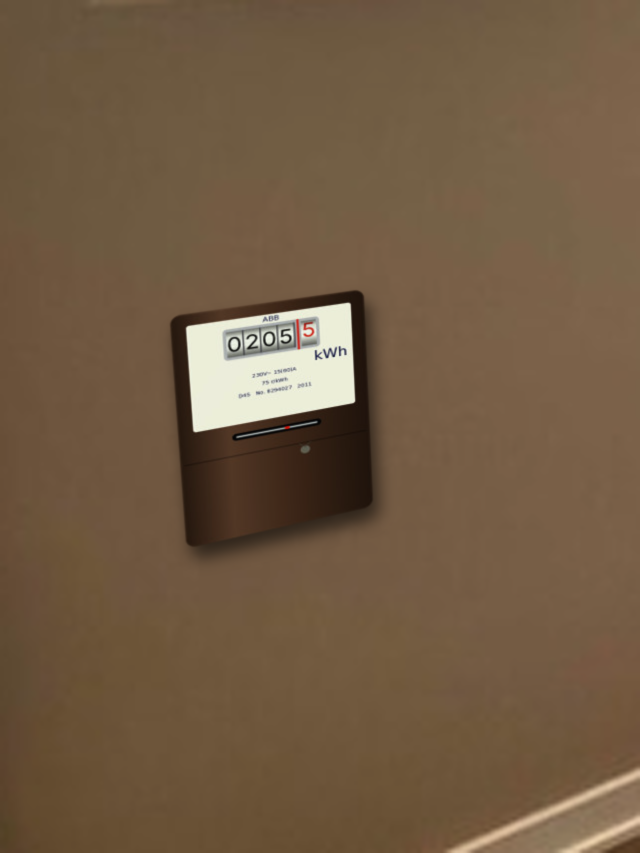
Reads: 205.5 kWh
